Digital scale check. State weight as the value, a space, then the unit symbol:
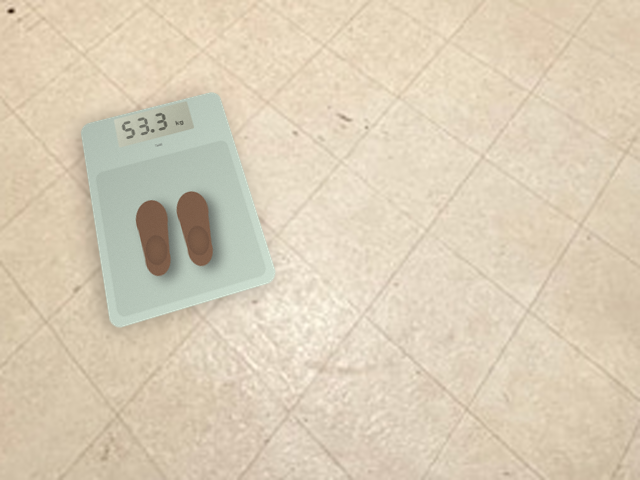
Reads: 53.3 kg
